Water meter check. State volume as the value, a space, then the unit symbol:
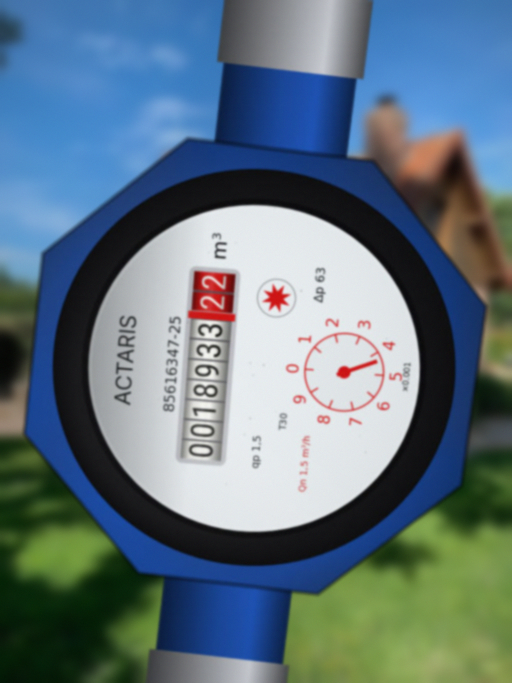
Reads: 18933.224 m³
